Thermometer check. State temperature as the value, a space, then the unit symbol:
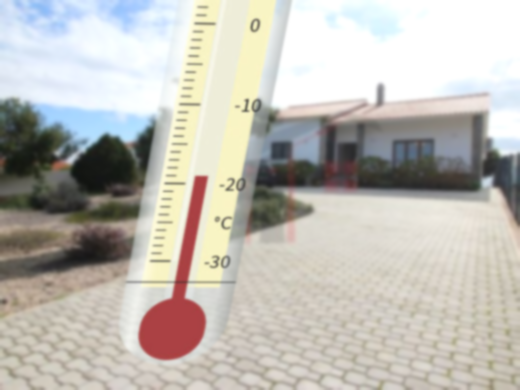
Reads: -19 °C
